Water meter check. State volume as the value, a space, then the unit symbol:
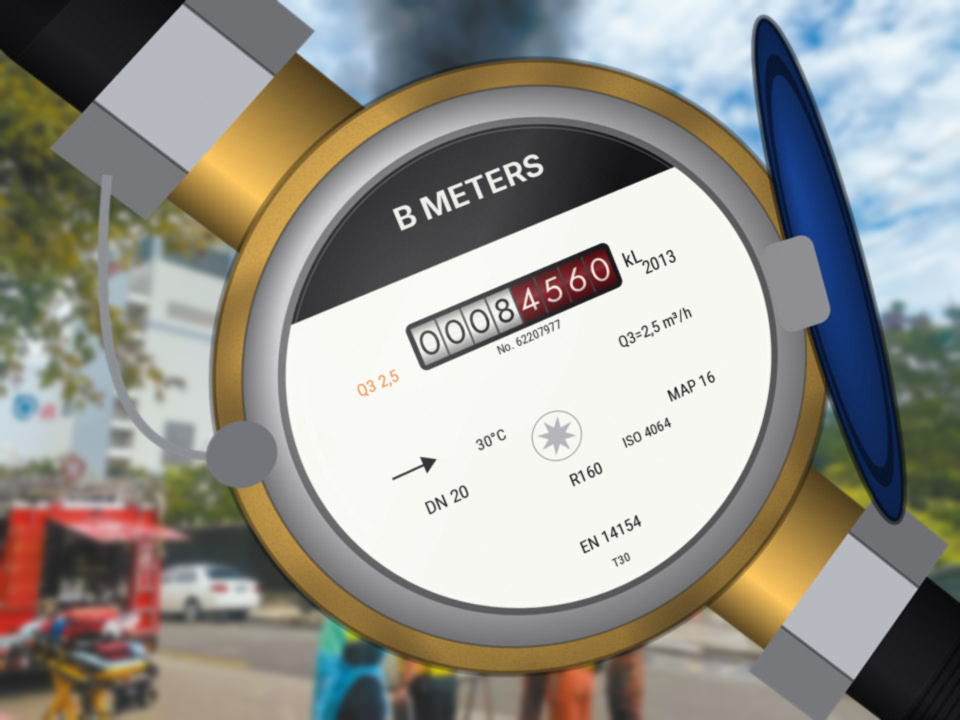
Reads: 8.4560 kL
